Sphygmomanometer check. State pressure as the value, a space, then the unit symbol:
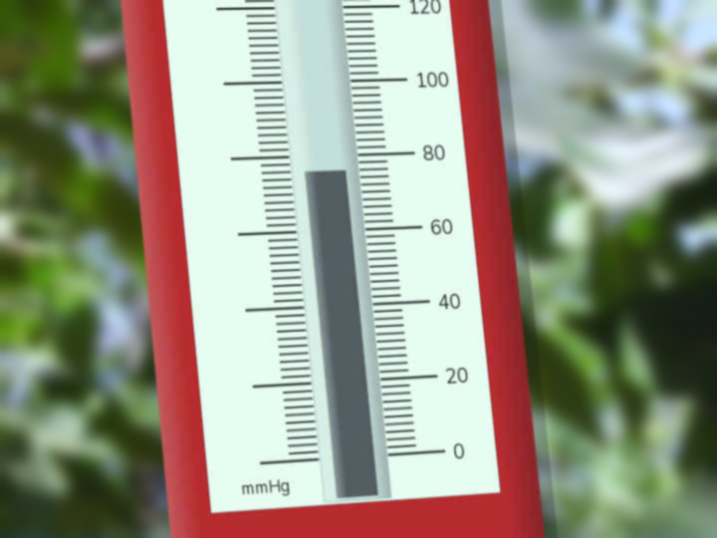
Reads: 76 mmHg
